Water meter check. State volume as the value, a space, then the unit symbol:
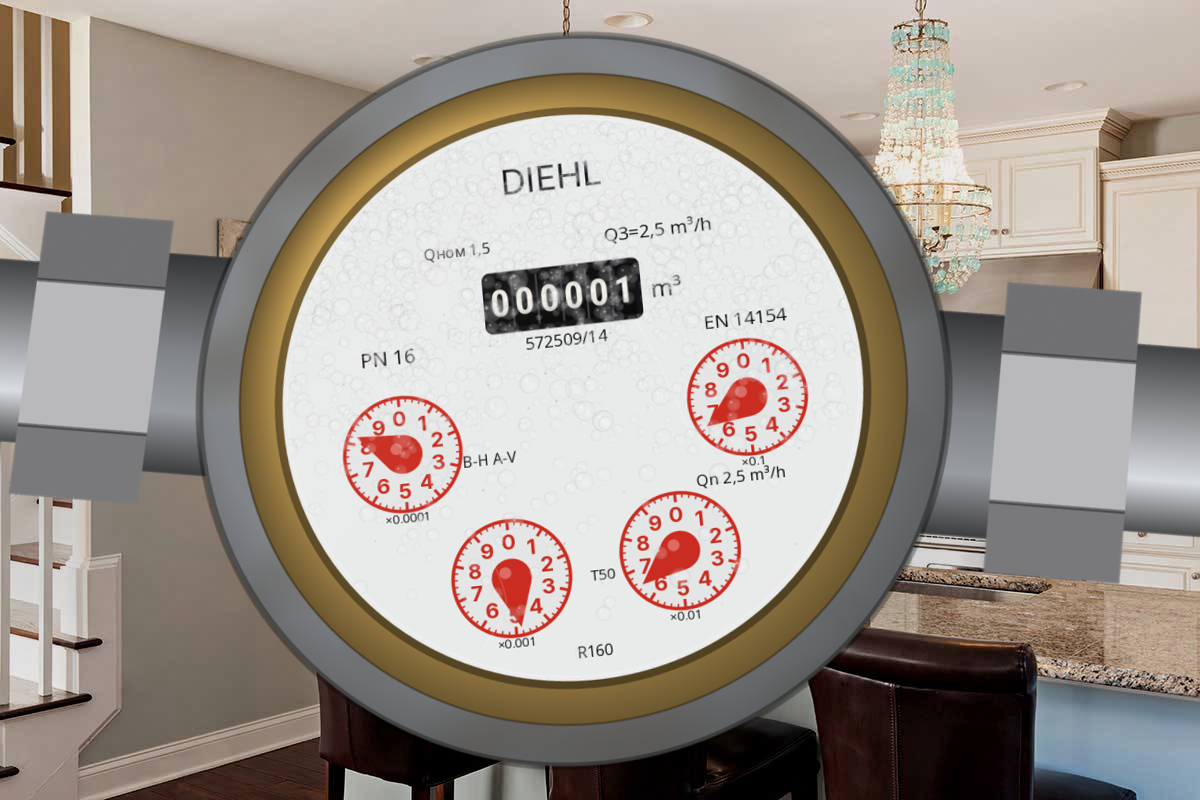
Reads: 1.6648 m³
